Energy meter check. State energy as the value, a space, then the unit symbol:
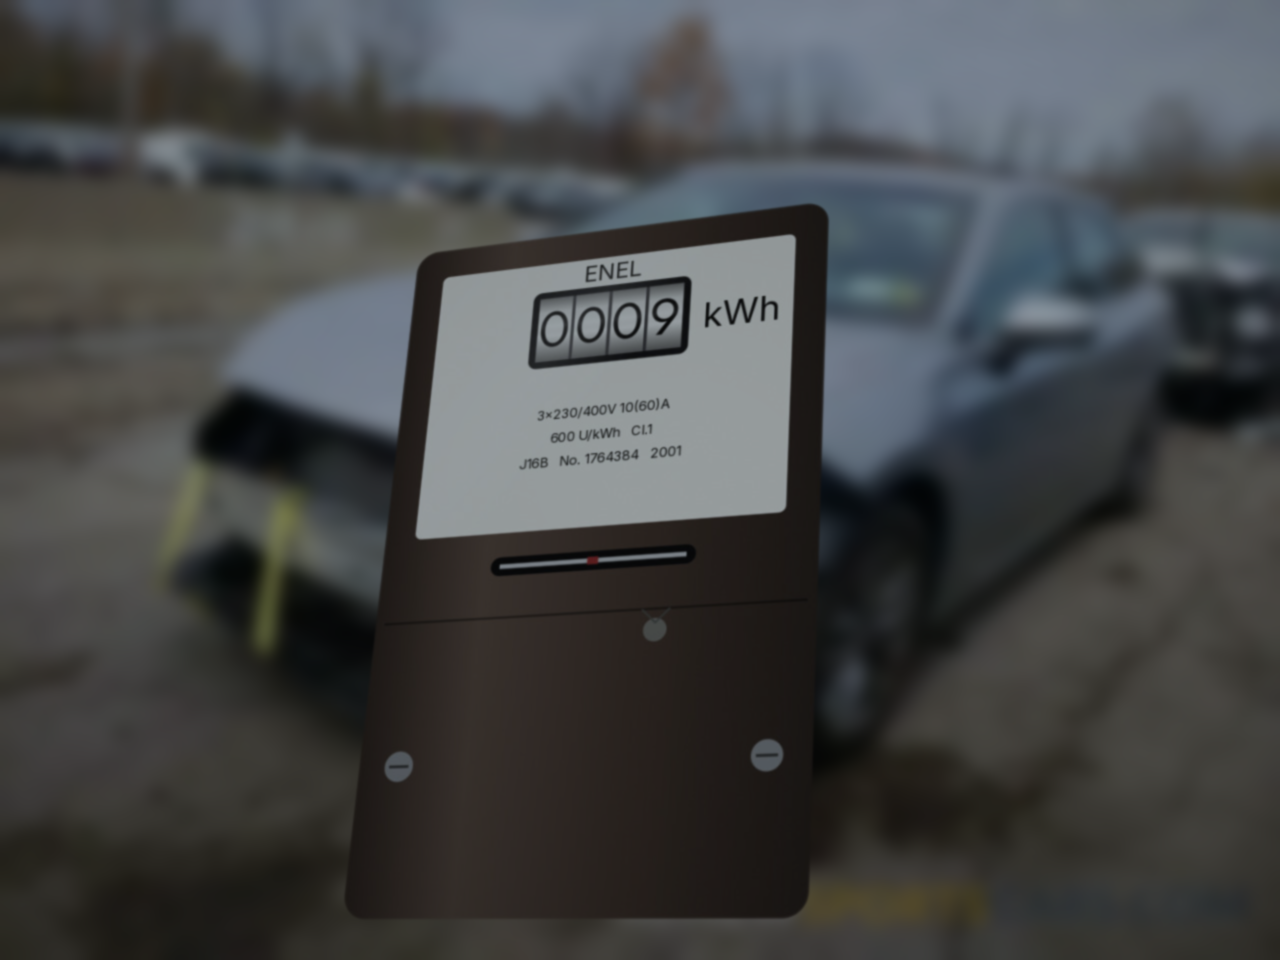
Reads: 9 kWh
